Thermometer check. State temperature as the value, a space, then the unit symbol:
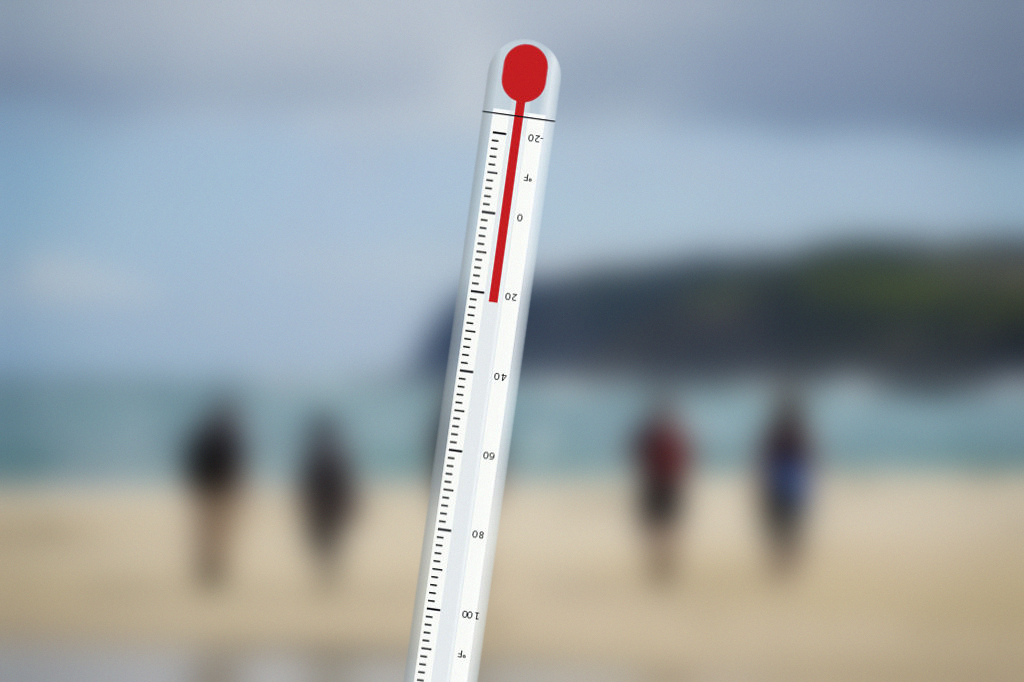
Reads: 22 °F
